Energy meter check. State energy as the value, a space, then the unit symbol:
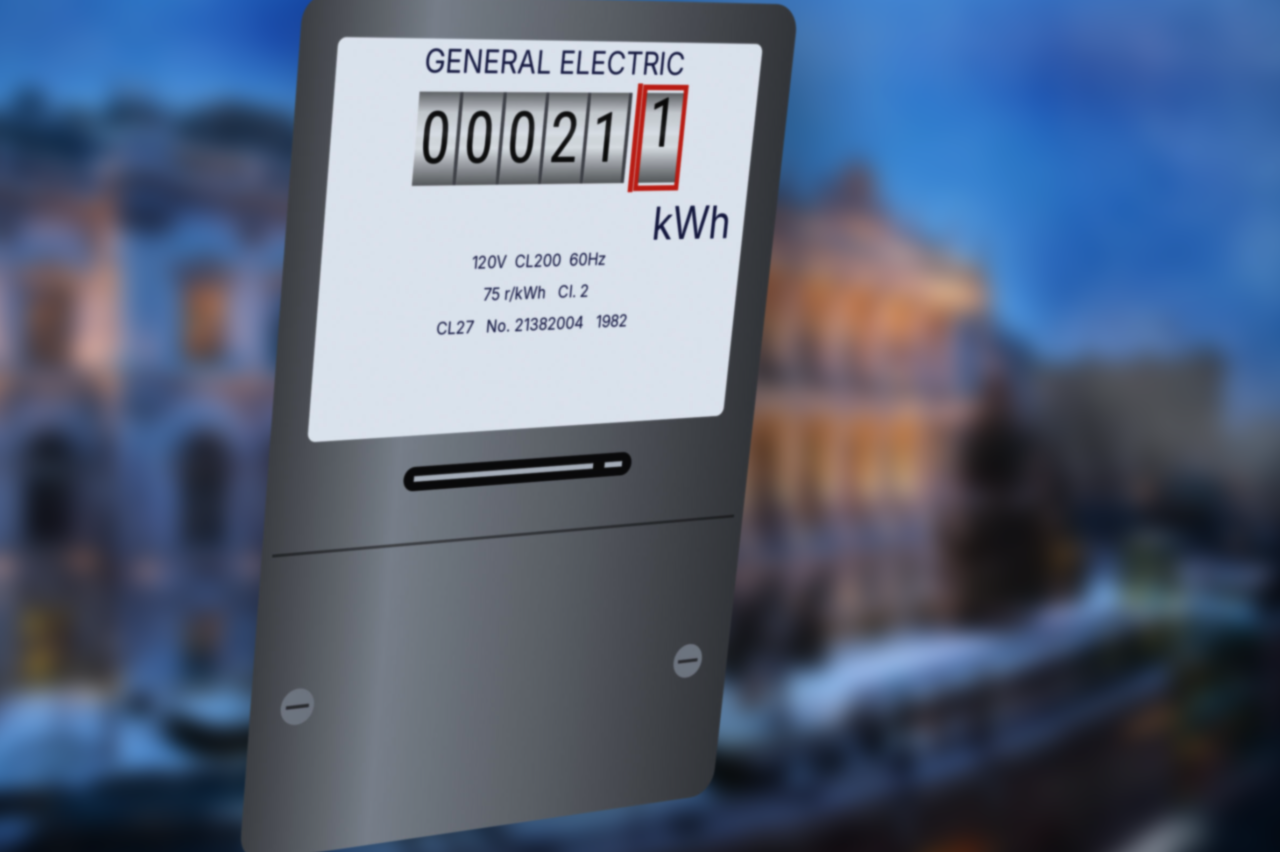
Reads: 21.1 kWh
